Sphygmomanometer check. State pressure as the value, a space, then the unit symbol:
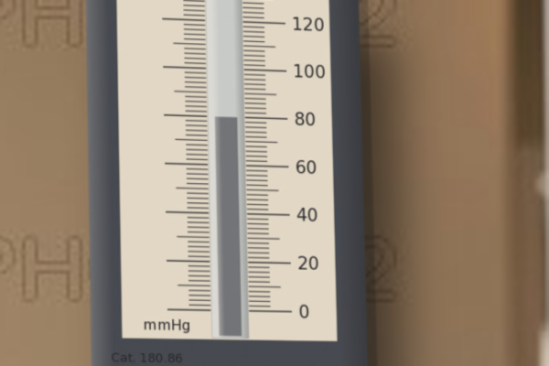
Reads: 80 mmHg
